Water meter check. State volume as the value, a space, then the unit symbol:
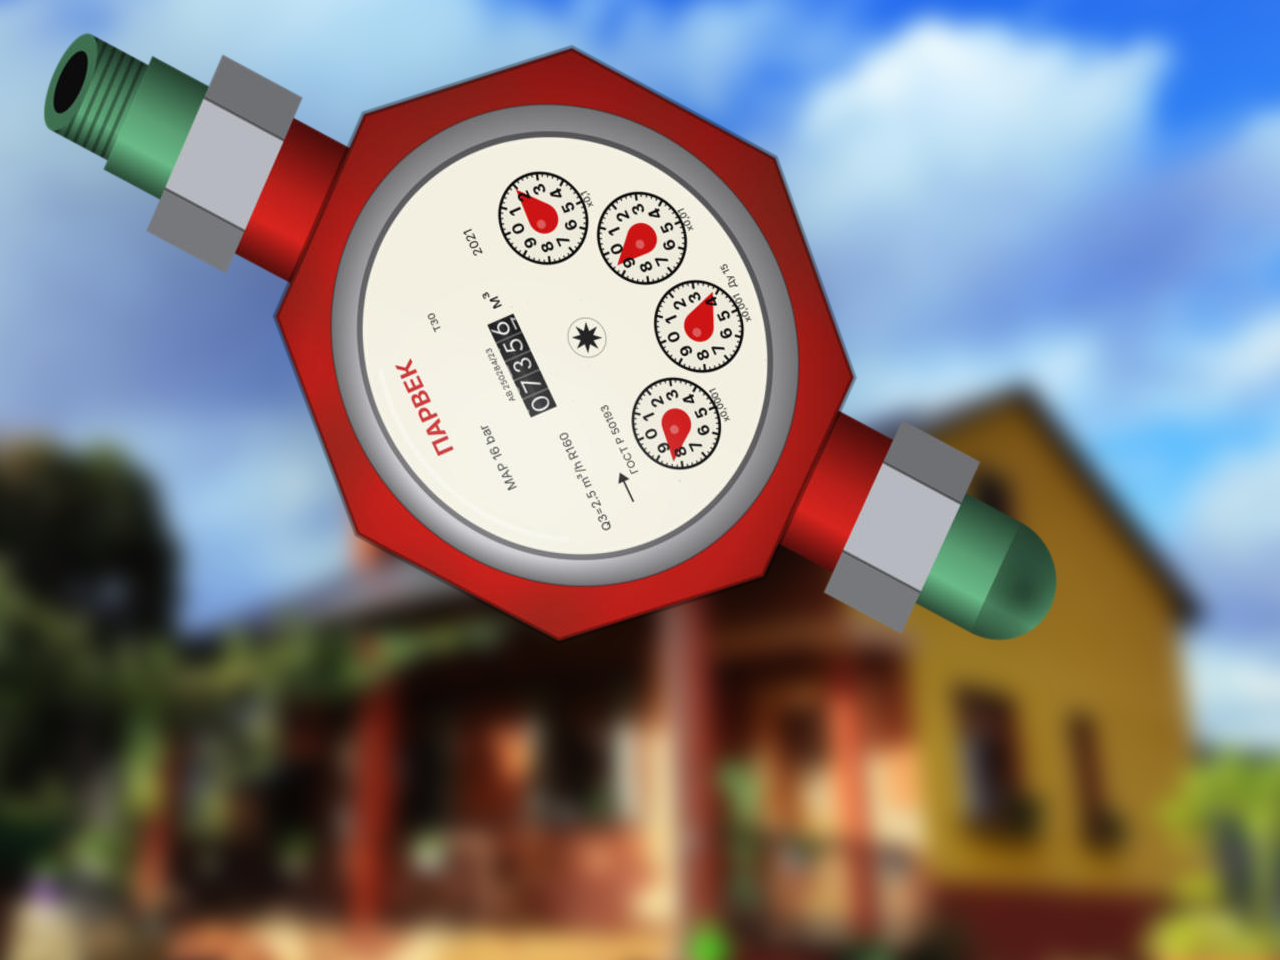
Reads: 7356.1938 m³
